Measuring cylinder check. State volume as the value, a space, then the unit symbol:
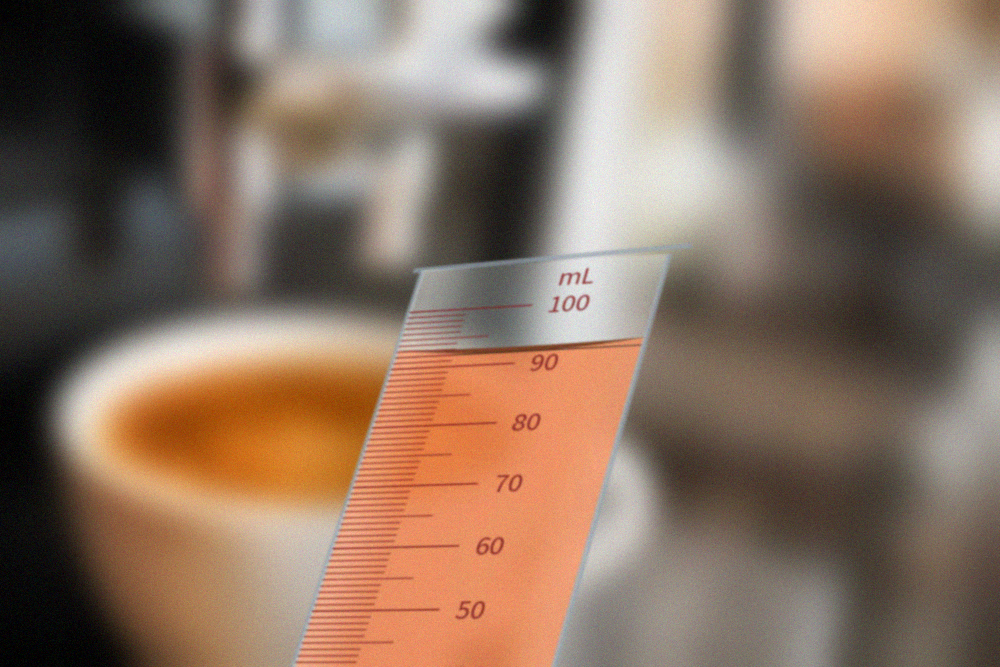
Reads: 92 mL
